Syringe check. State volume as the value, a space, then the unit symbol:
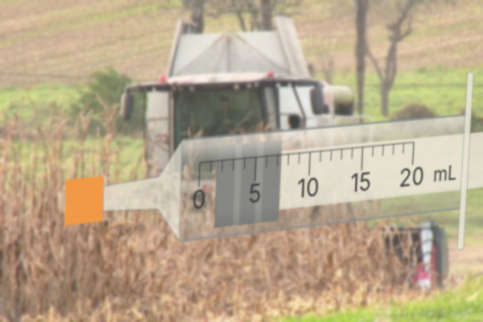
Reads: 1.5 mL
